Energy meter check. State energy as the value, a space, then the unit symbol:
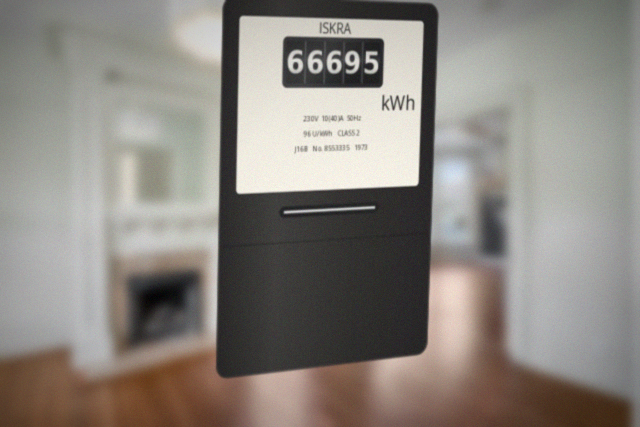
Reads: 66695 kWh
